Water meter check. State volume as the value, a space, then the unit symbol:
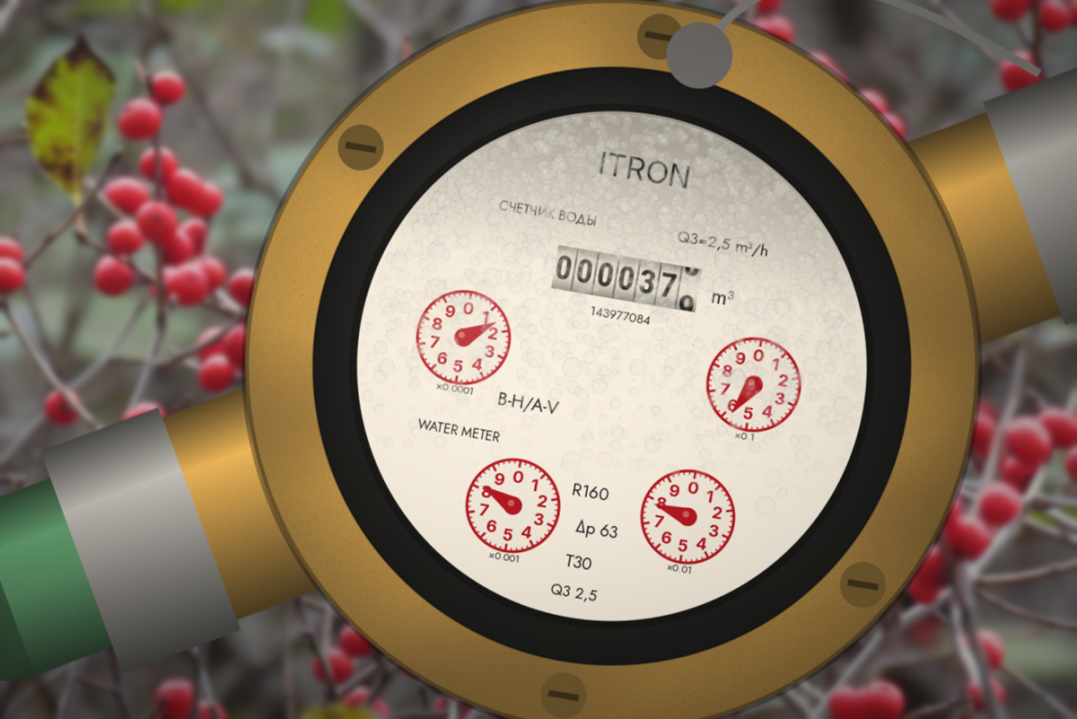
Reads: 378.5781 m³
